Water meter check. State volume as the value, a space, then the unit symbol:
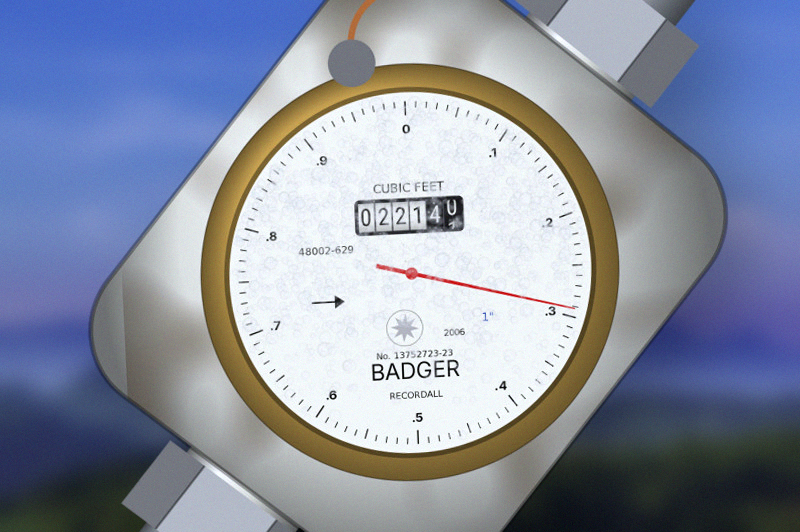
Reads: 22140.29 ft³
